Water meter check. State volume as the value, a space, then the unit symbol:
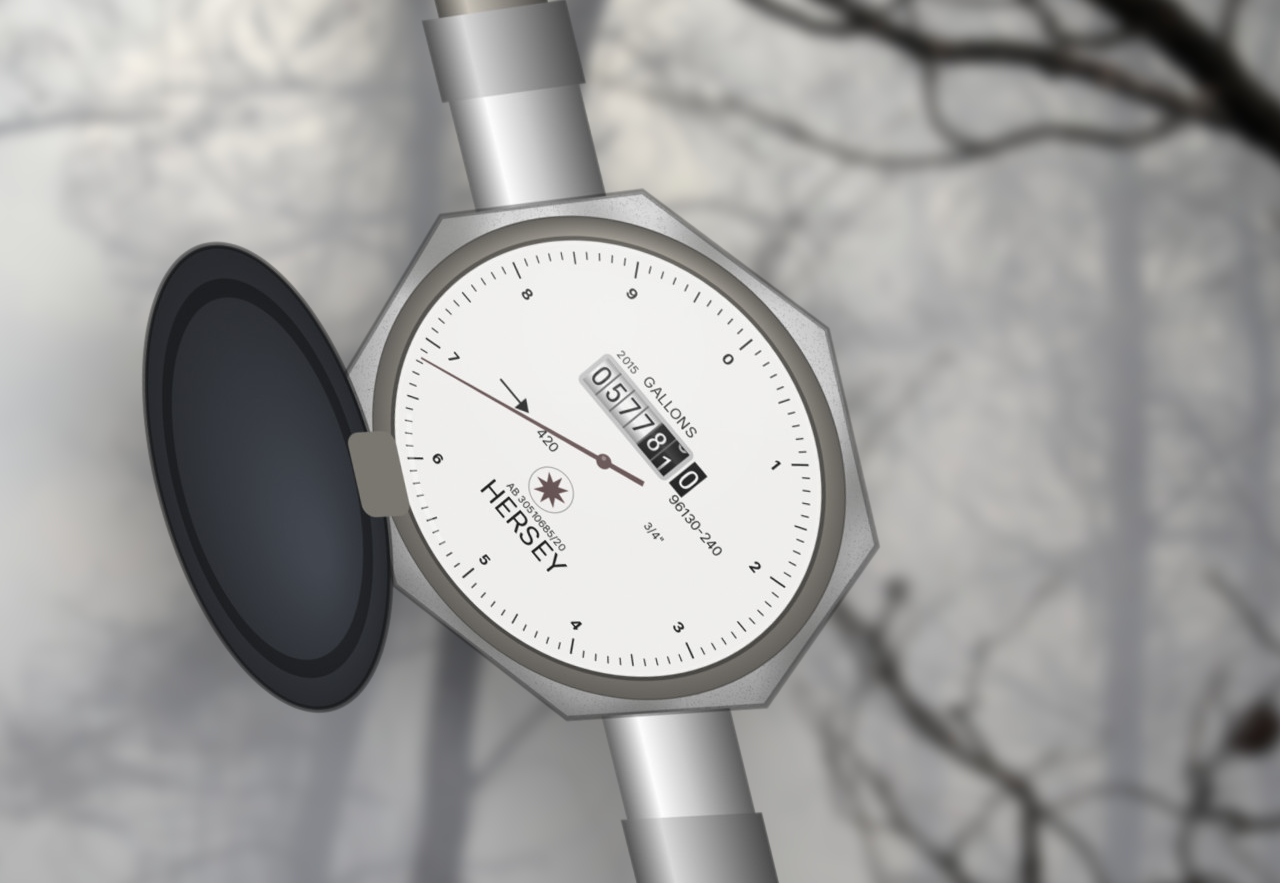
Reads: 577806.8 gal
